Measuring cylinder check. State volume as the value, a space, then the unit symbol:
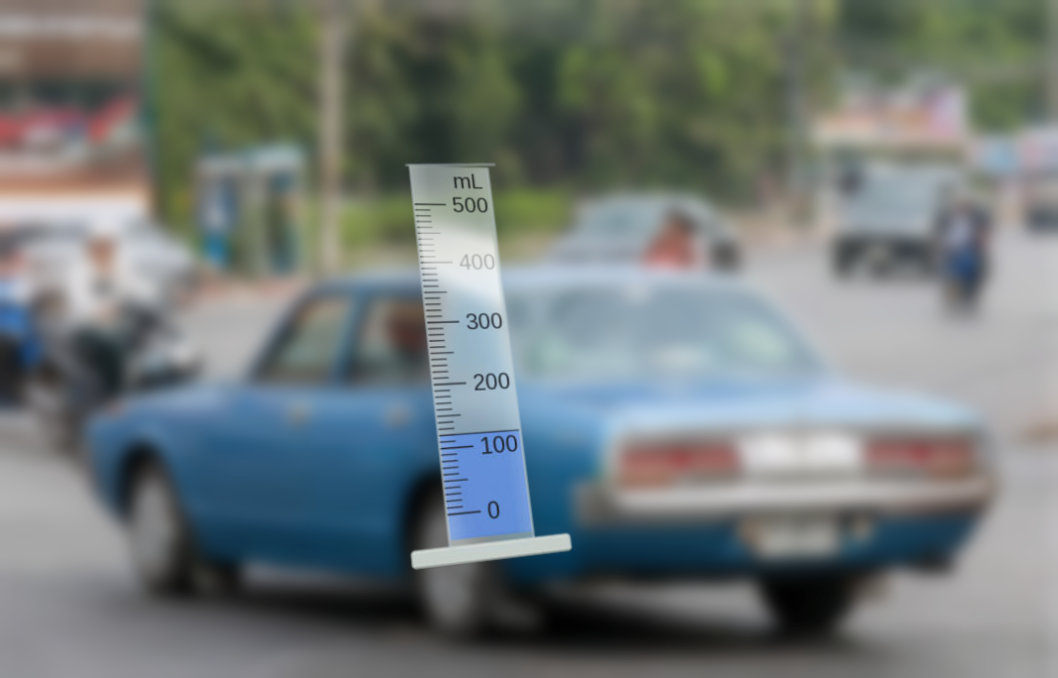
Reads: 120 mL
